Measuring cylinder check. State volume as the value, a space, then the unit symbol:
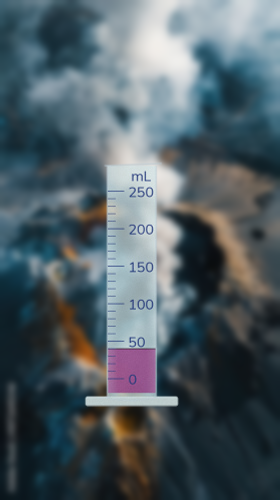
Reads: 40 mL
